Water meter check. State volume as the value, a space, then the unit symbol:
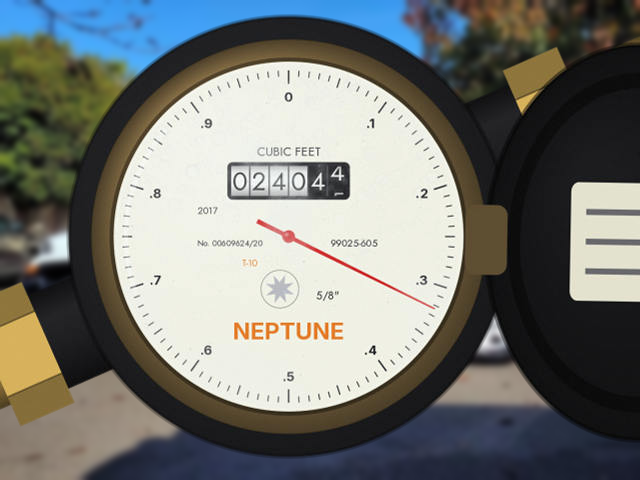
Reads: 24044.32 ft³
